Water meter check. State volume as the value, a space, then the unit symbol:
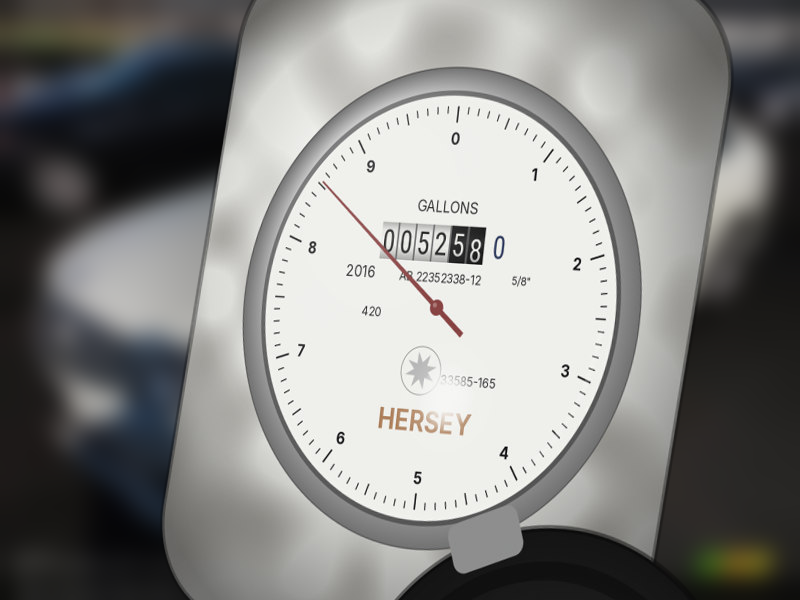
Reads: 52578.5 gal
